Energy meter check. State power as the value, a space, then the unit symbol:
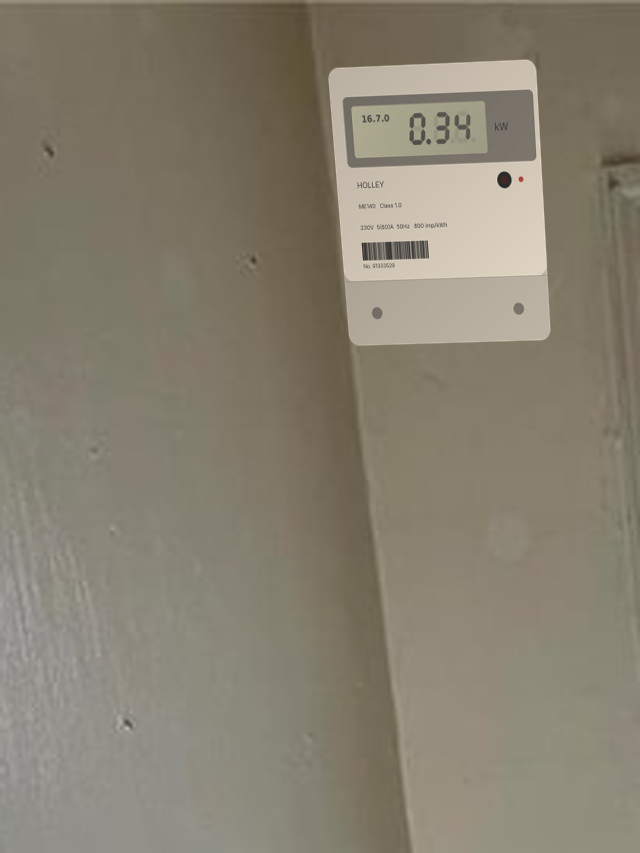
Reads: 0.34 kW
